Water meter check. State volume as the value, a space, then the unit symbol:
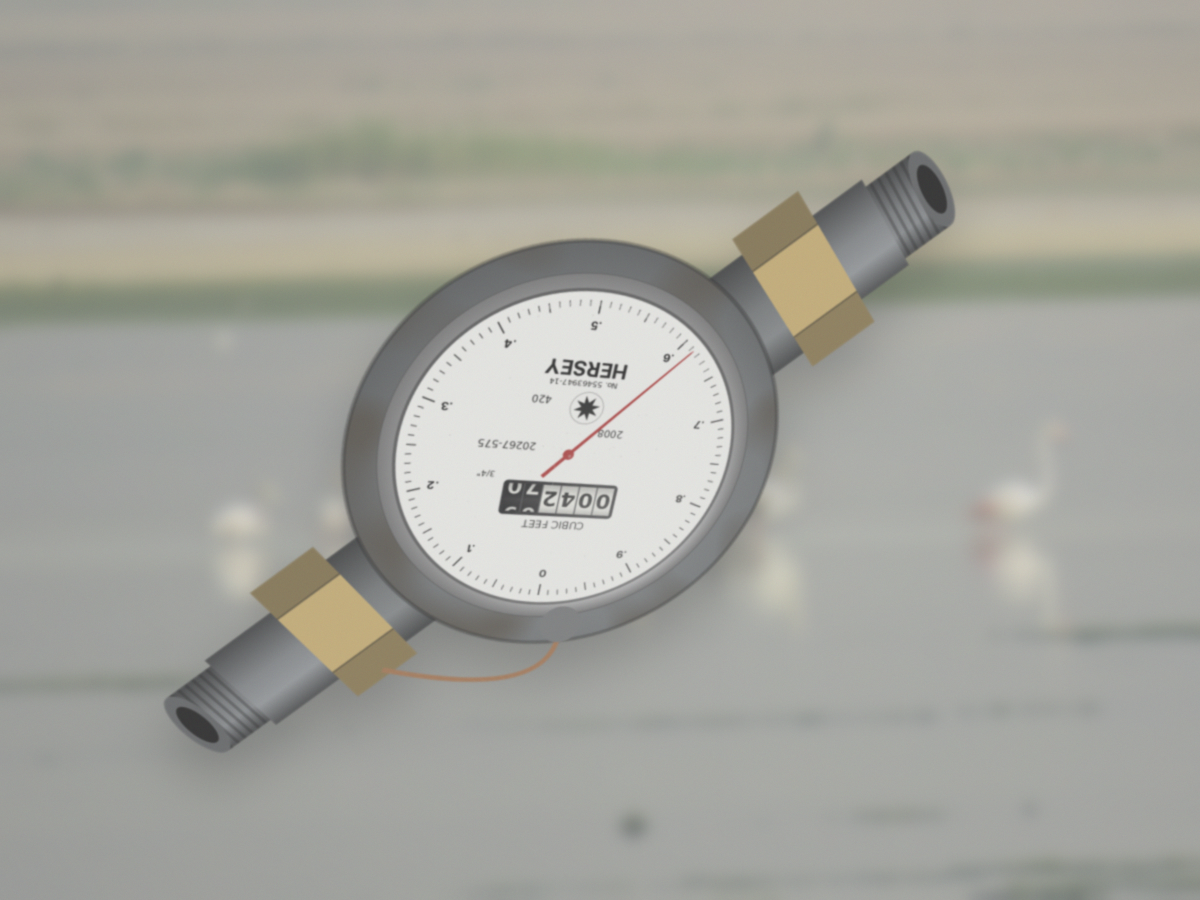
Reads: 4269.61 ft³
